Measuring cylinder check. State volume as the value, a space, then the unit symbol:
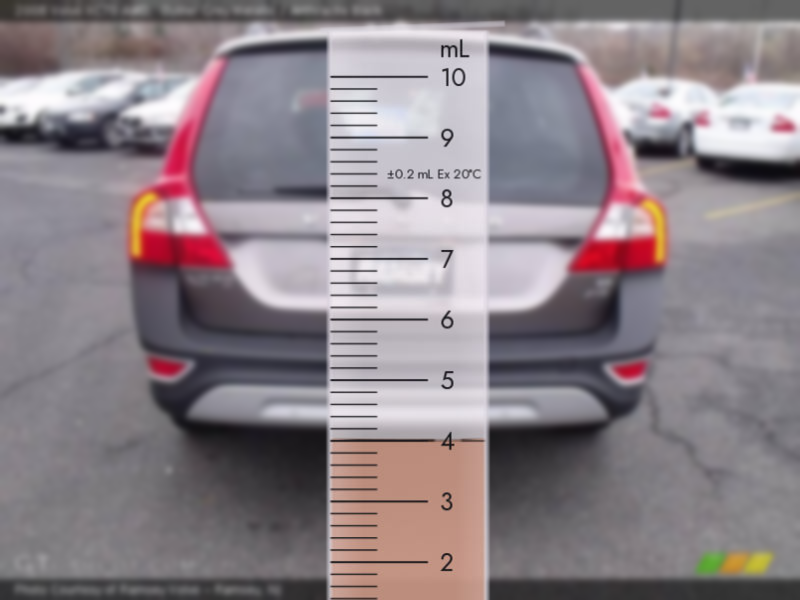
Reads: 4 mL
